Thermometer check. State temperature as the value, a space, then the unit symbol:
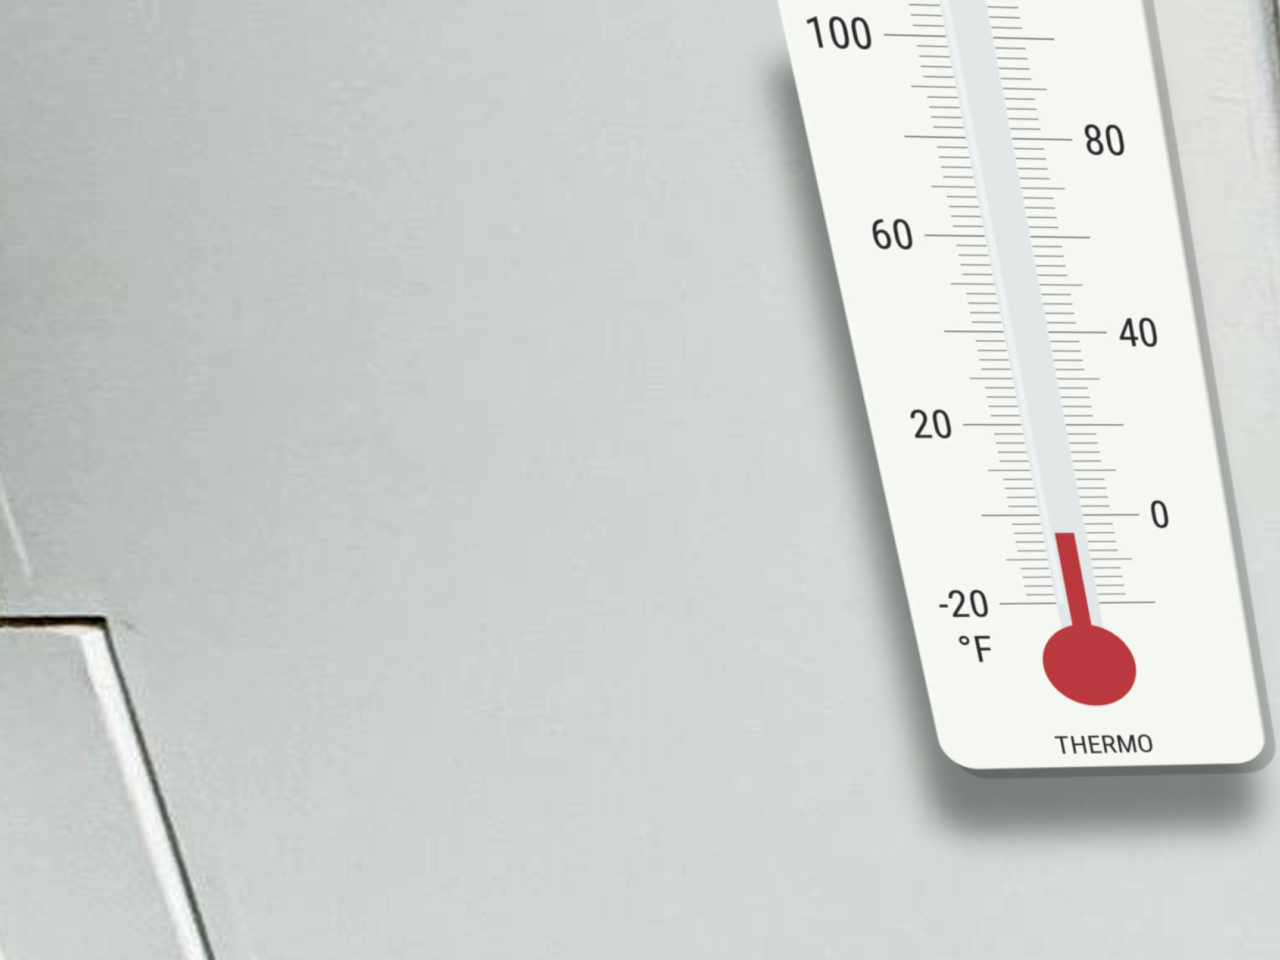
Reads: -4 °F
